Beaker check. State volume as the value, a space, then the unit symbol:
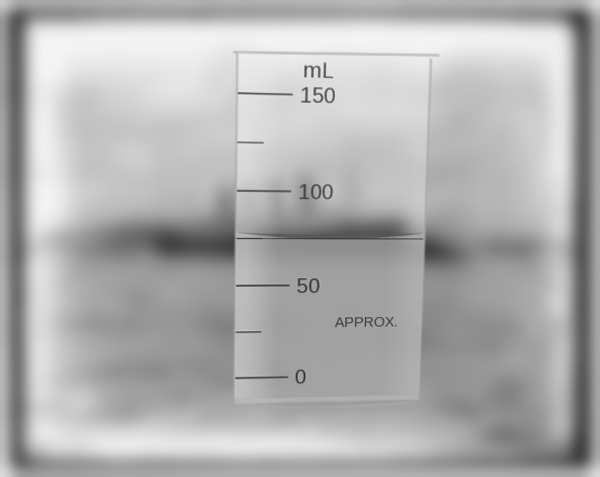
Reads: 75 mL
